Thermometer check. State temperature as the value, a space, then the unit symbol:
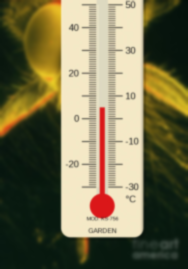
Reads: 5 °C
